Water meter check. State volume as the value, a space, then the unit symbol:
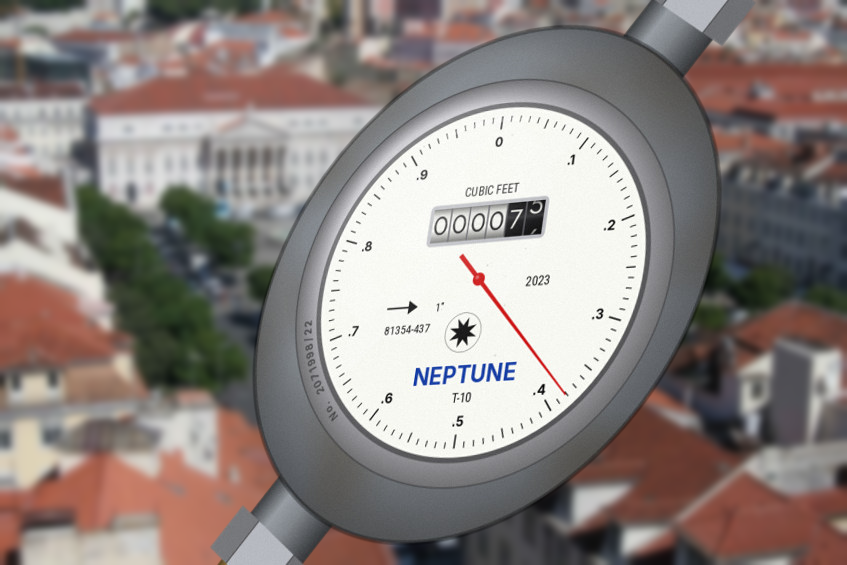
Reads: 75.38 ft³
